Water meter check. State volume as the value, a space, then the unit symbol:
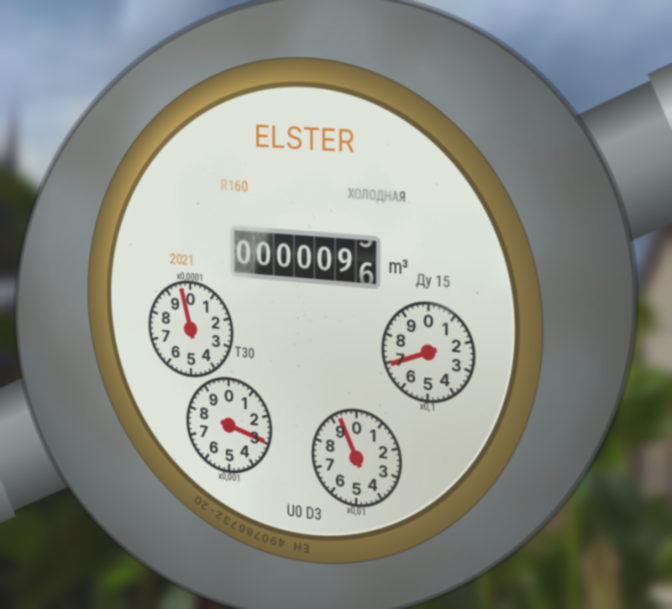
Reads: 95.6929 m³
